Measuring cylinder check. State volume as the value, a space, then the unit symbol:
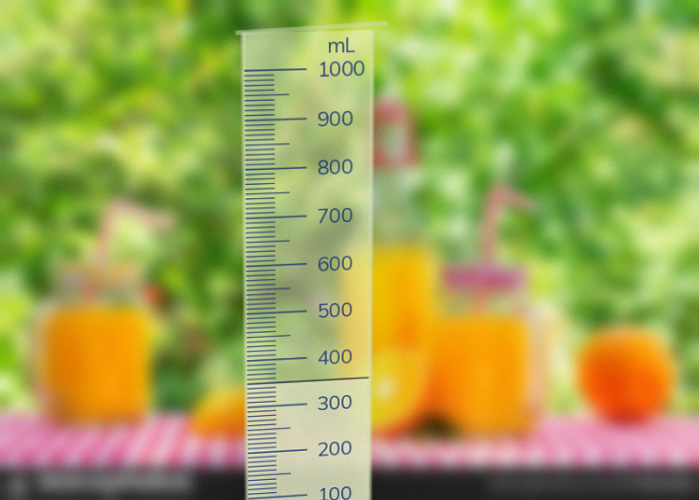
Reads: 350 mL
